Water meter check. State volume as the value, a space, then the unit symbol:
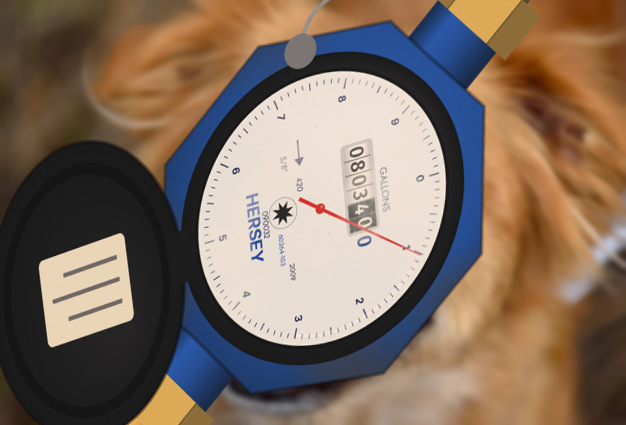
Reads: 803401.0 gal
